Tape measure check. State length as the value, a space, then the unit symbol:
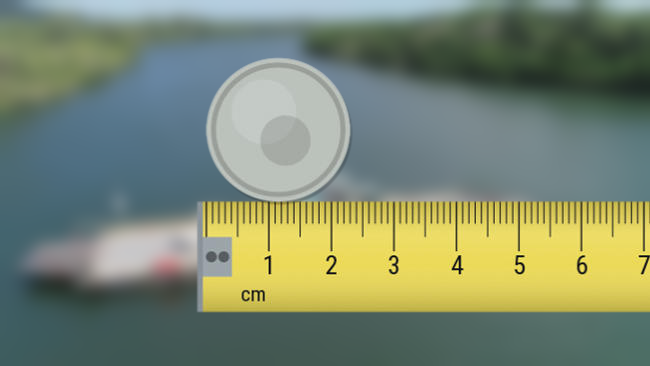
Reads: 2.3 cm
